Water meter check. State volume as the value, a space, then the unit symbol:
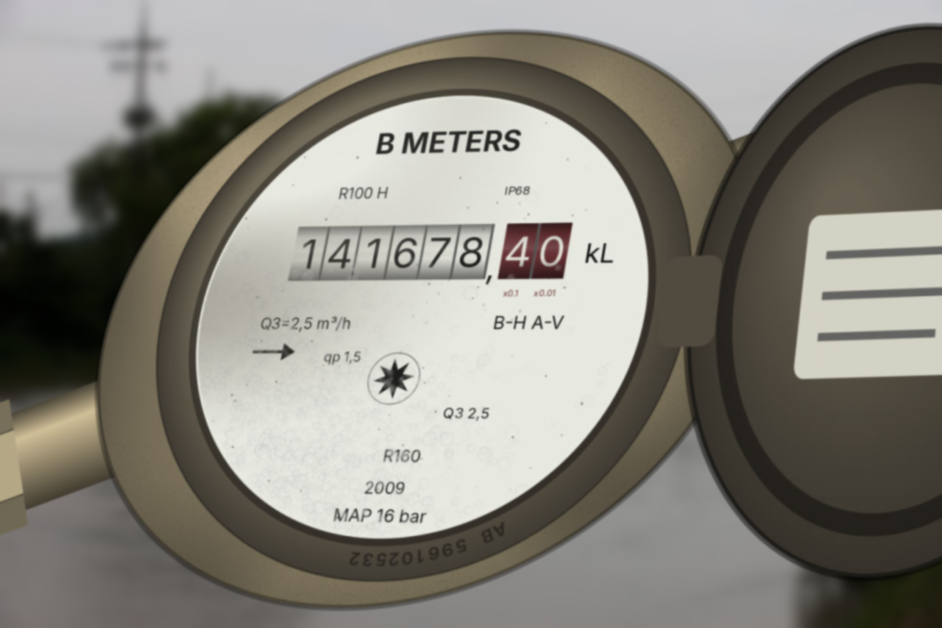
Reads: 141678.40 kL
